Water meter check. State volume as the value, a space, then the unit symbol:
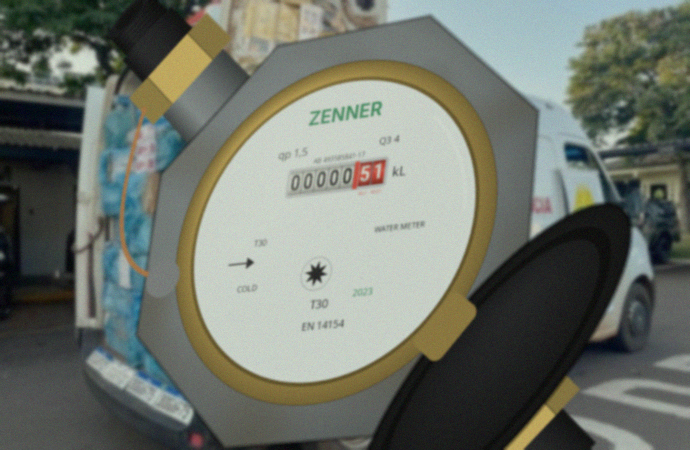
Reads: 0.51 kL
